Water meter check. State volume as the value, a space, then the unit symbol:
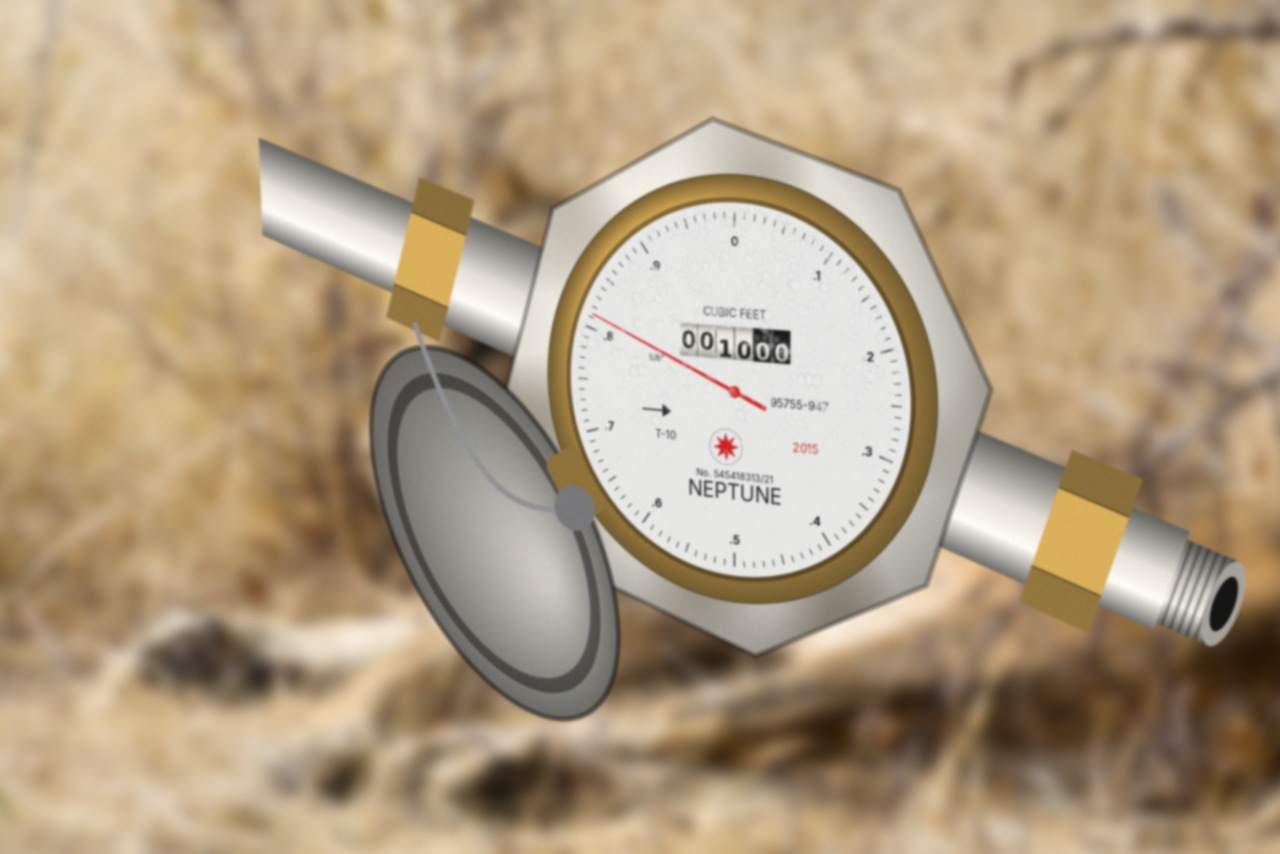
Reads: 999.81 ft³
